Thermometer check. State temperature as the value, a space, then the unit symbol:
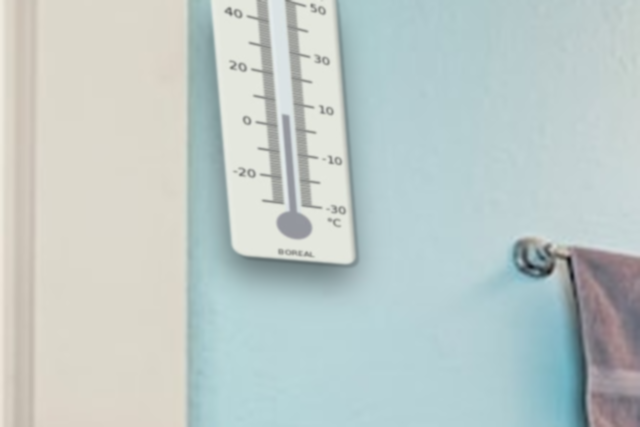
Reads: 5 °C
